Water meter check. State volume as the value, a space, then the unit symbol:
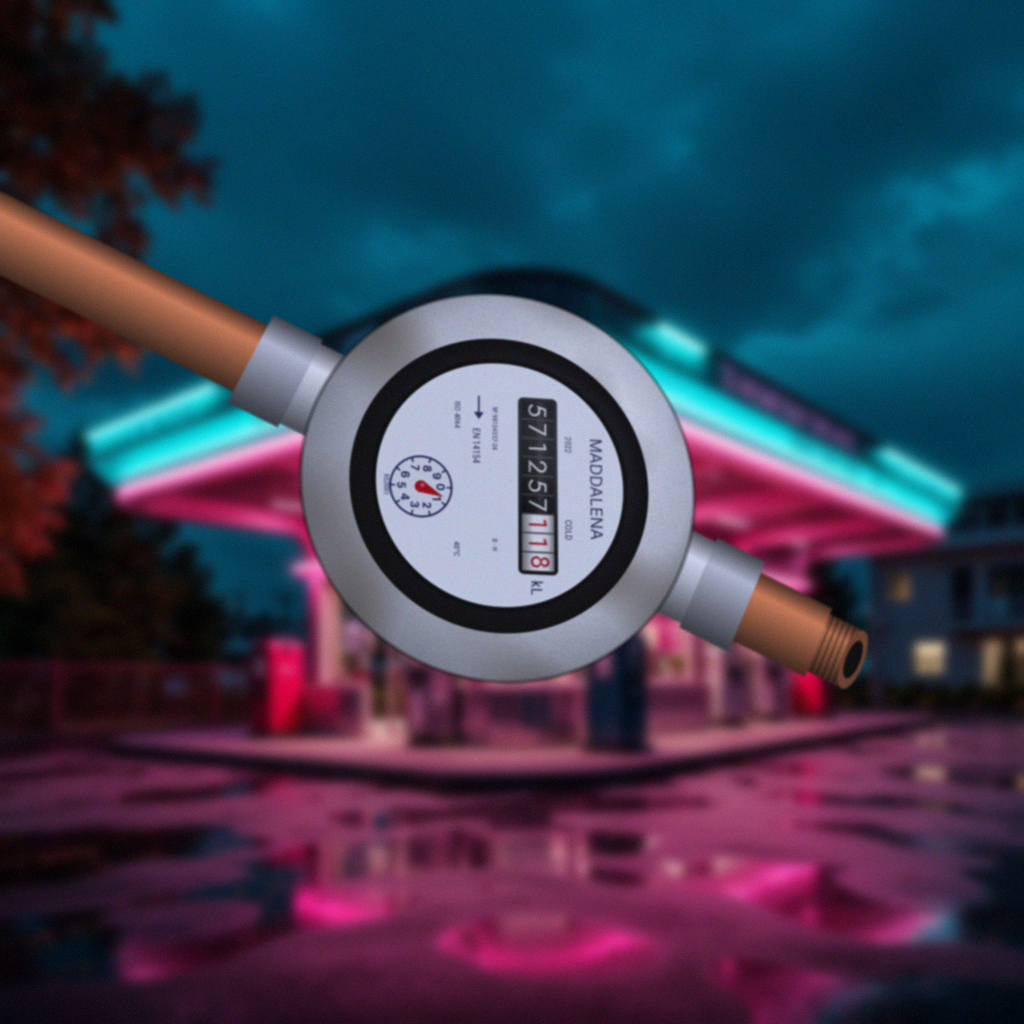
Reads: 571257.1180 kL
